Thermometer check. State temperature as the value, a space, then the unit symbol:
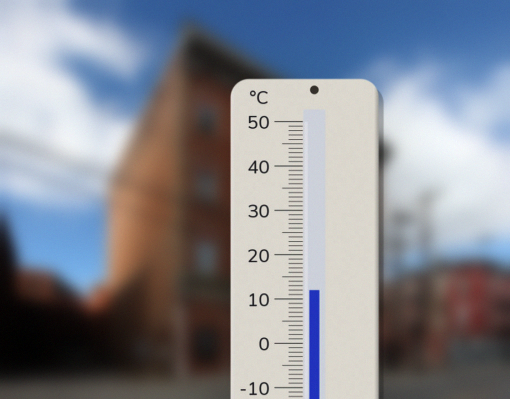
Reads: 12 °C
